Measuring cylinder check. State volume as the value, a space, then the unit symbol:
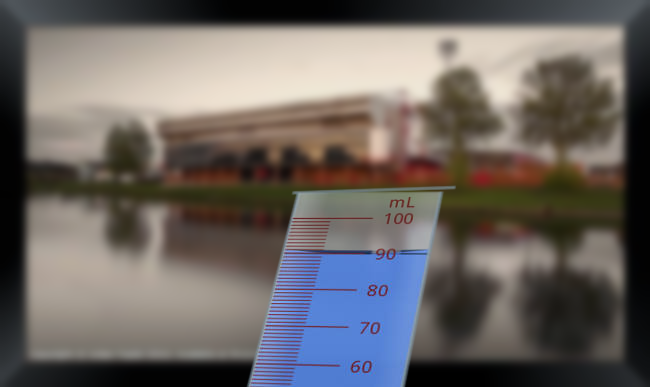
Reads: 90 mL
